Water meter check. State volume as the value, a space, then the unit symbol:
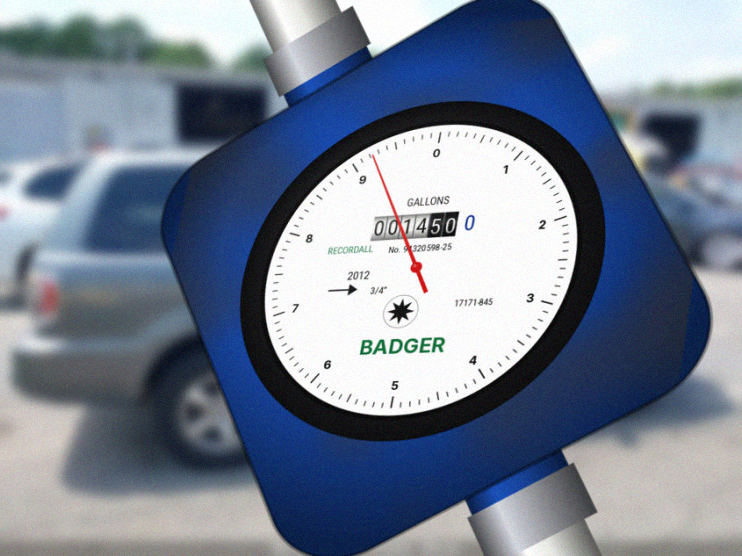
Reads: 14499.2 gal
